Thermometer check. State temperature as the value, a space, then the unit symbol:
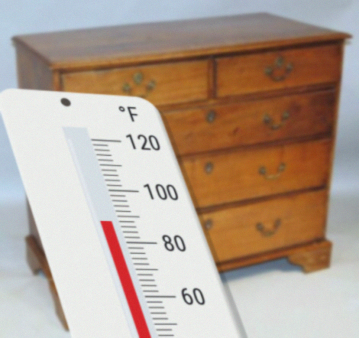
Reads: 88 °F
